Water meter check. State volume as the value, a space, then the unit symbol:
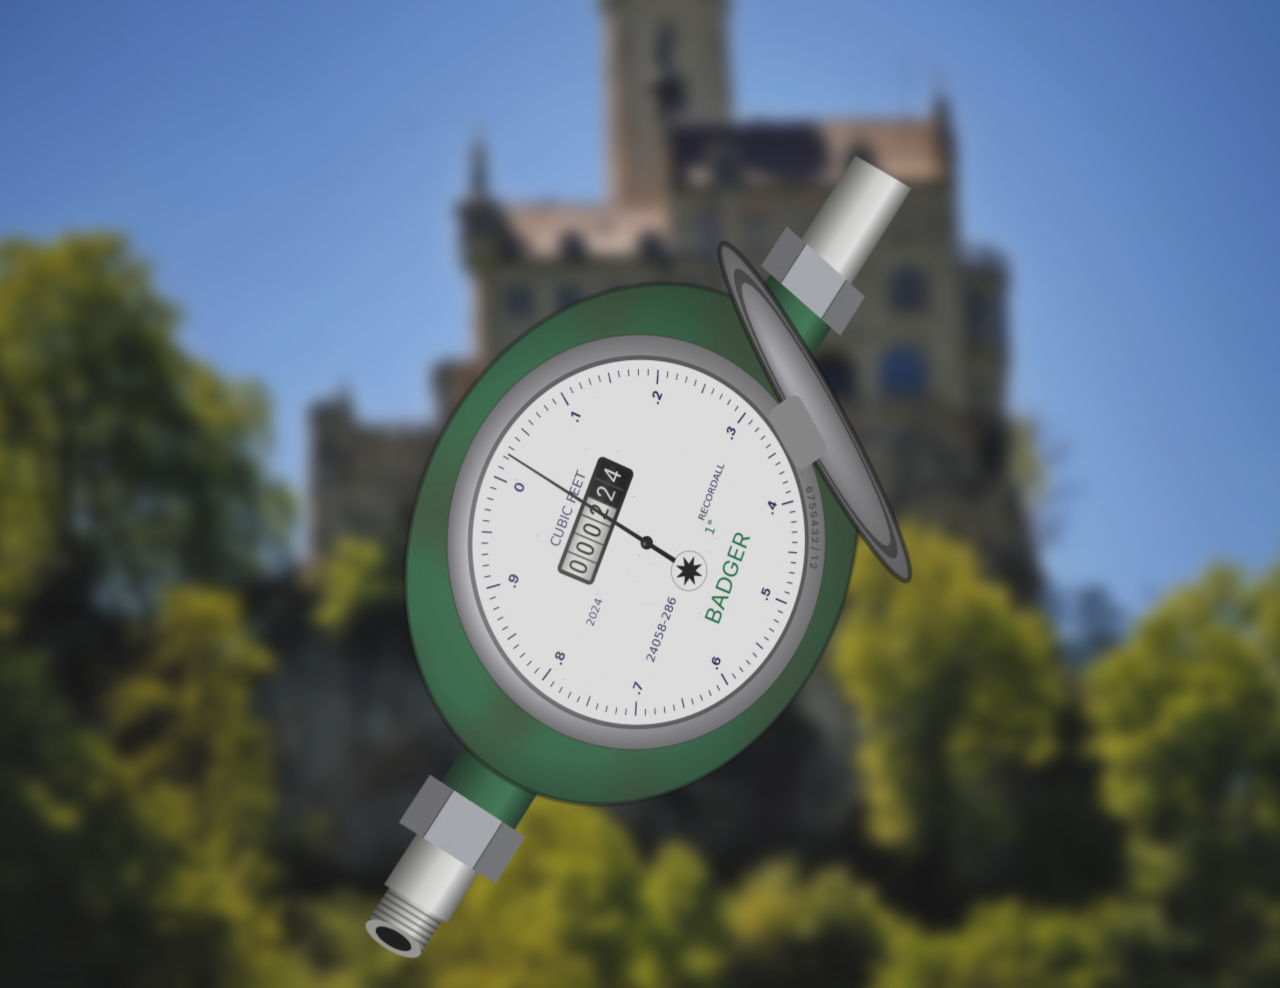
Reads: 224.02 ft³
